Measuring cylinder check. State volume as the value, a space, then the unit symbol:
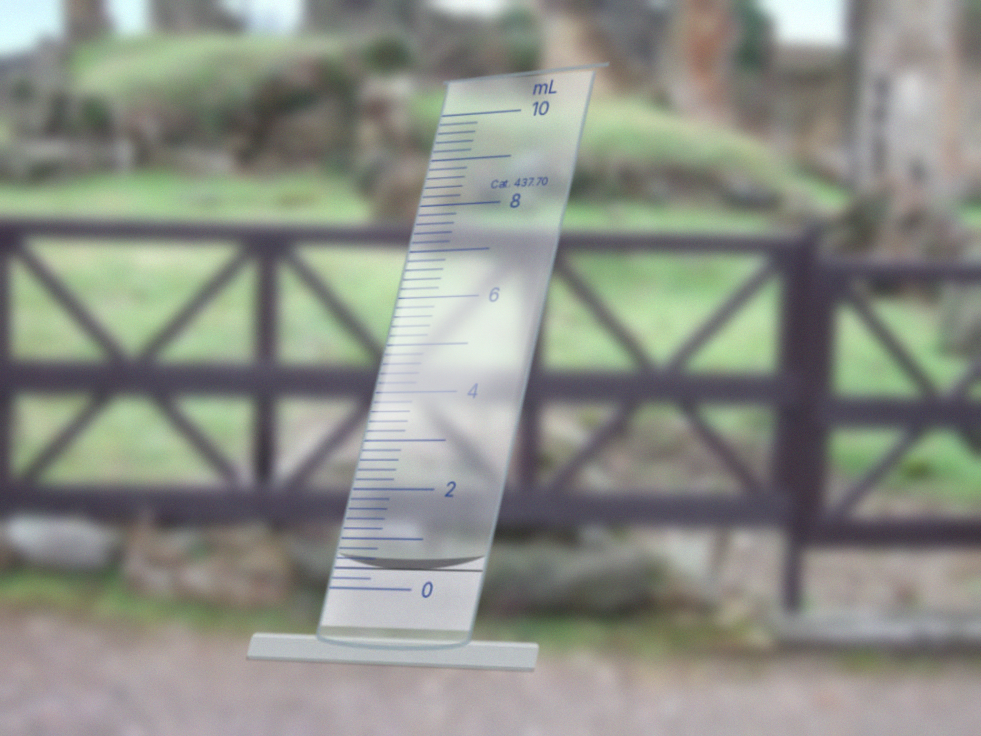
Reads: 0.4 mL
